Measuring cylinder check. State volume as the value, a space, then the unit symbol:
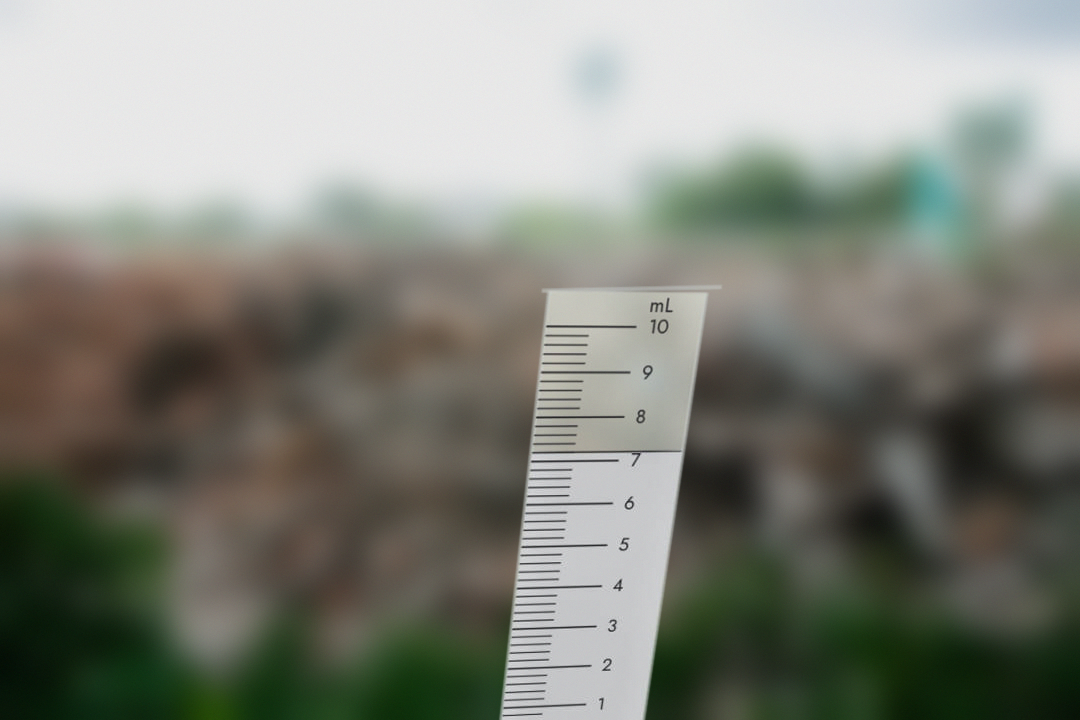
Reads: 7.2 mL
